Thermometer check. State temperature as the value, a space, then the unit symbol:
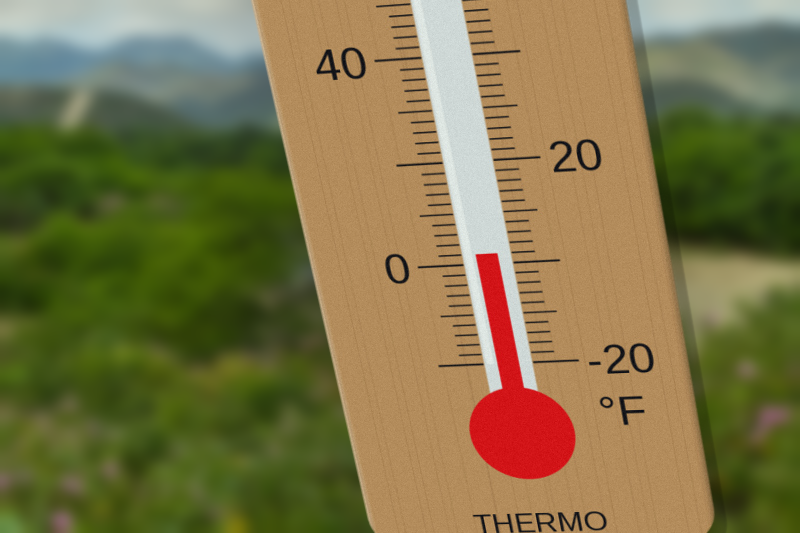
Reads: 2 °F
